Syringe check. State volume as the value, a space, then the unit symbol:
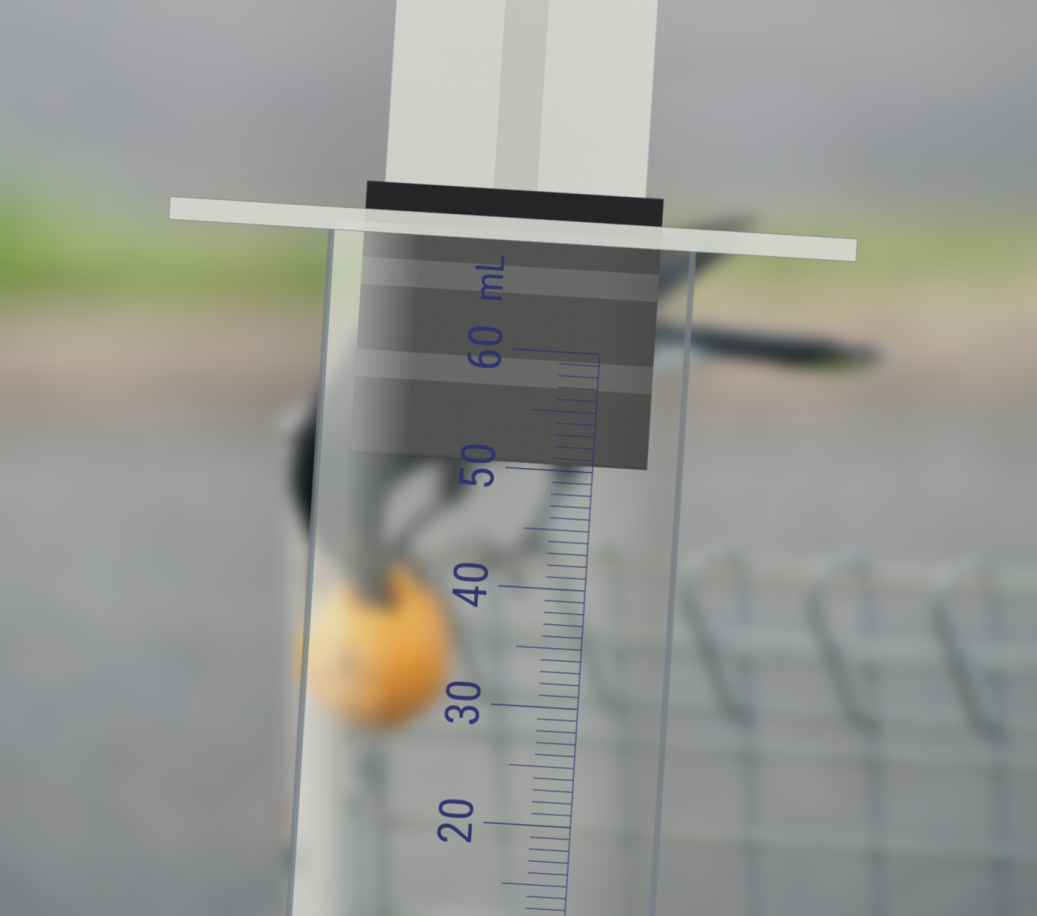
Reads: 50.5 mL
